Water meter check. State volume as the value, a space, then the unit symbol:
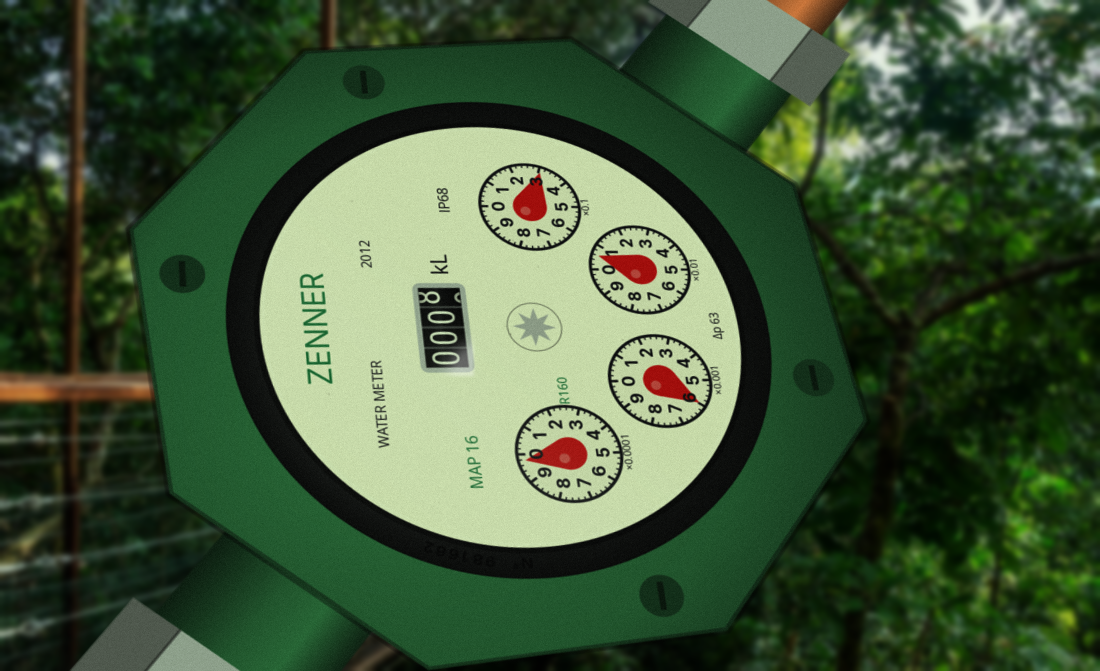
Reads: 8.3059 kL
